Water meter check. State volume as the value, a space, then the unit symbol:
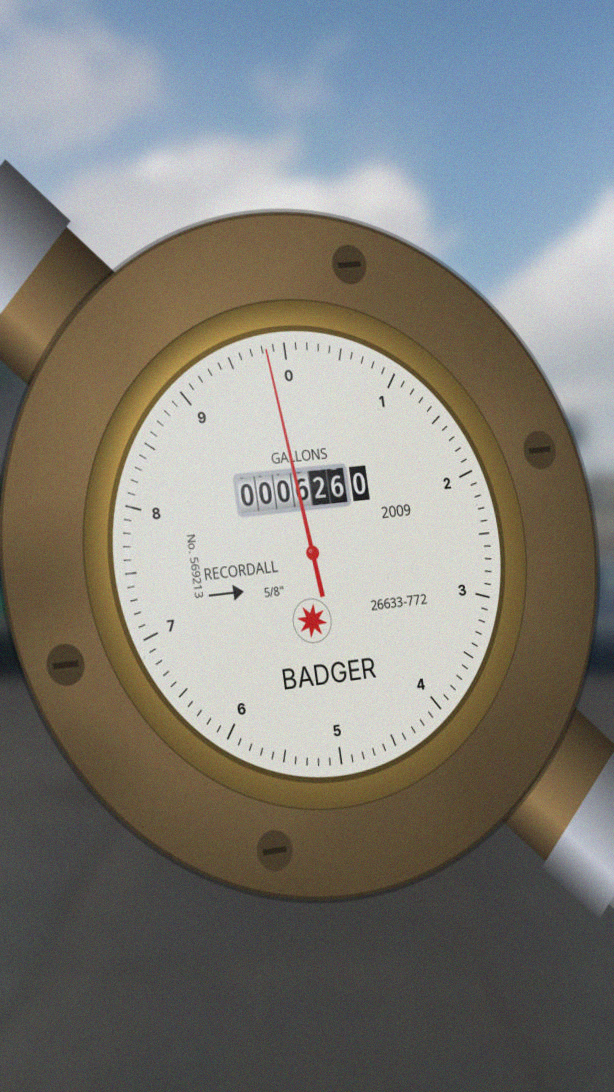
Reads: 6259.8 gal
